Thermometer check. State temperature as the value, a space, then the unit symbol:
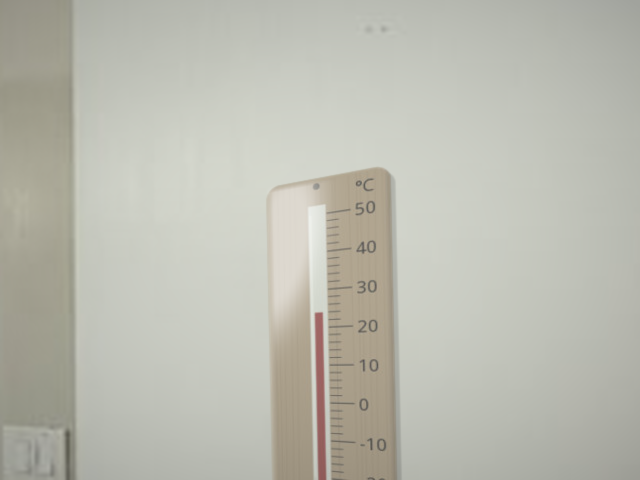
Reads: 24 °C
